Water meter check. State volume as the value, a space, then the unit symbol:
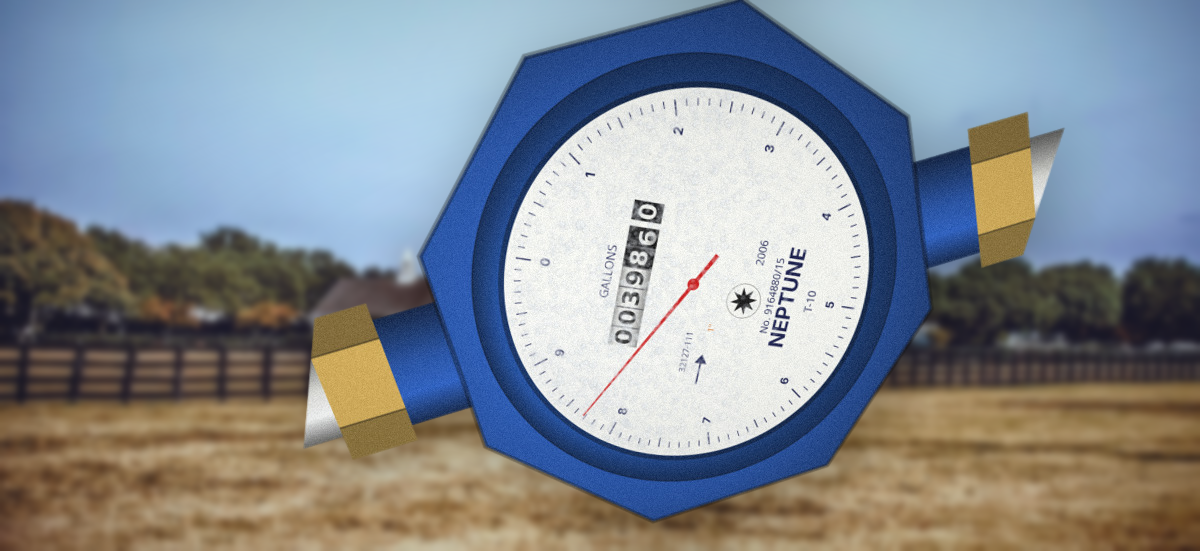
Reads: 39858.3 gal
